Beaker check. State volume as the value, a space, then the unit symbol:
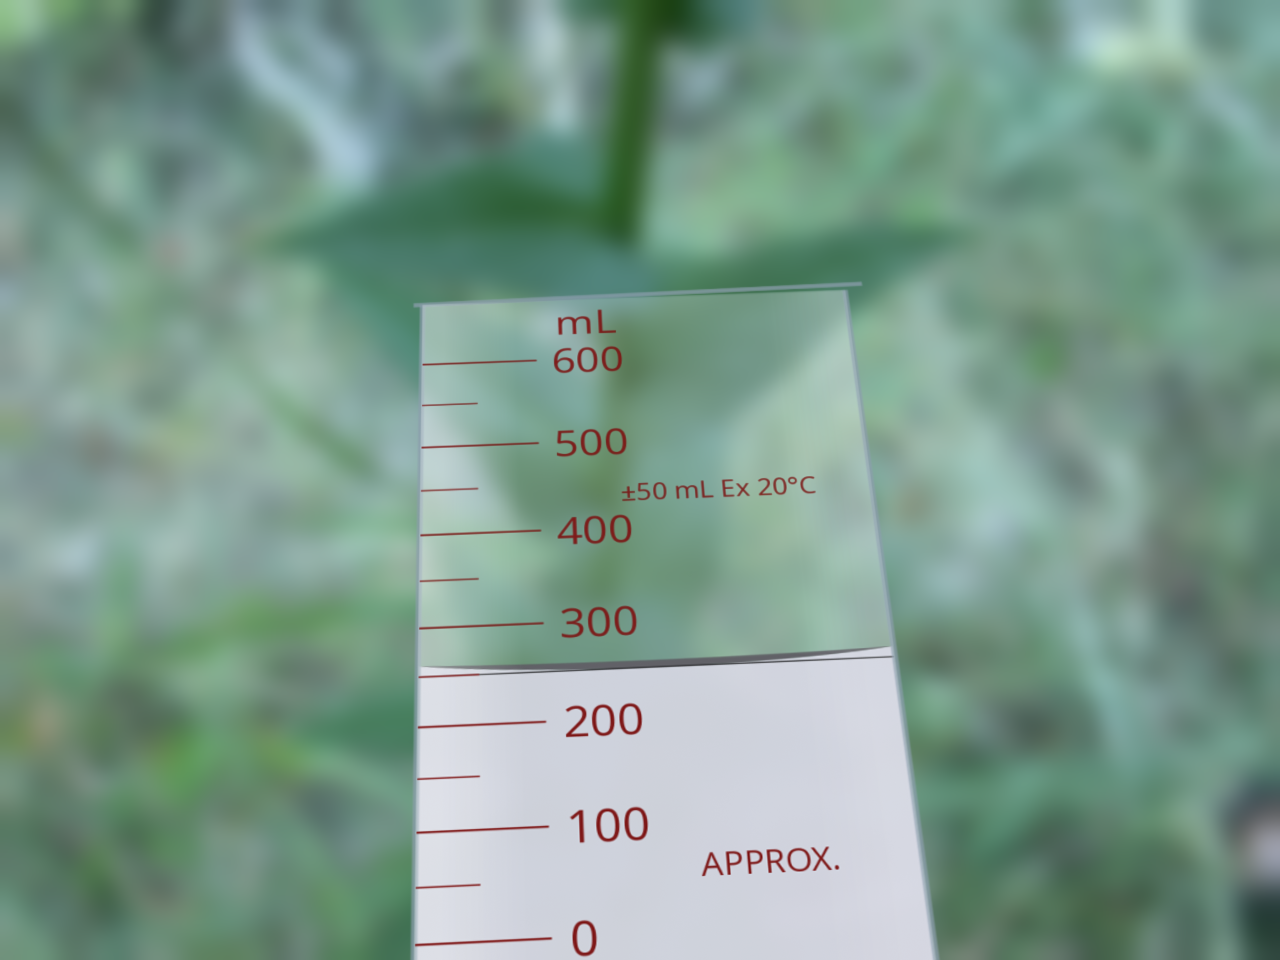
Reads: 250 mL
